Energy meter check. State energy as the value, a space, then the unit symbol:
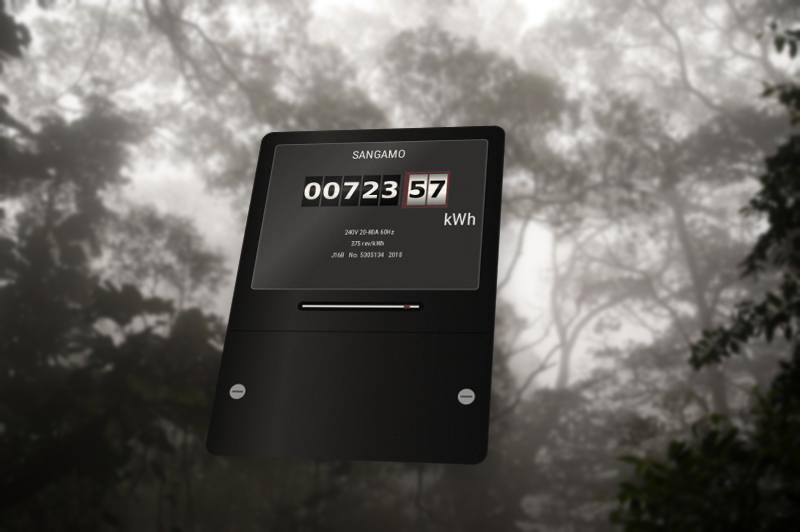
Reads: 723.57 kWh
